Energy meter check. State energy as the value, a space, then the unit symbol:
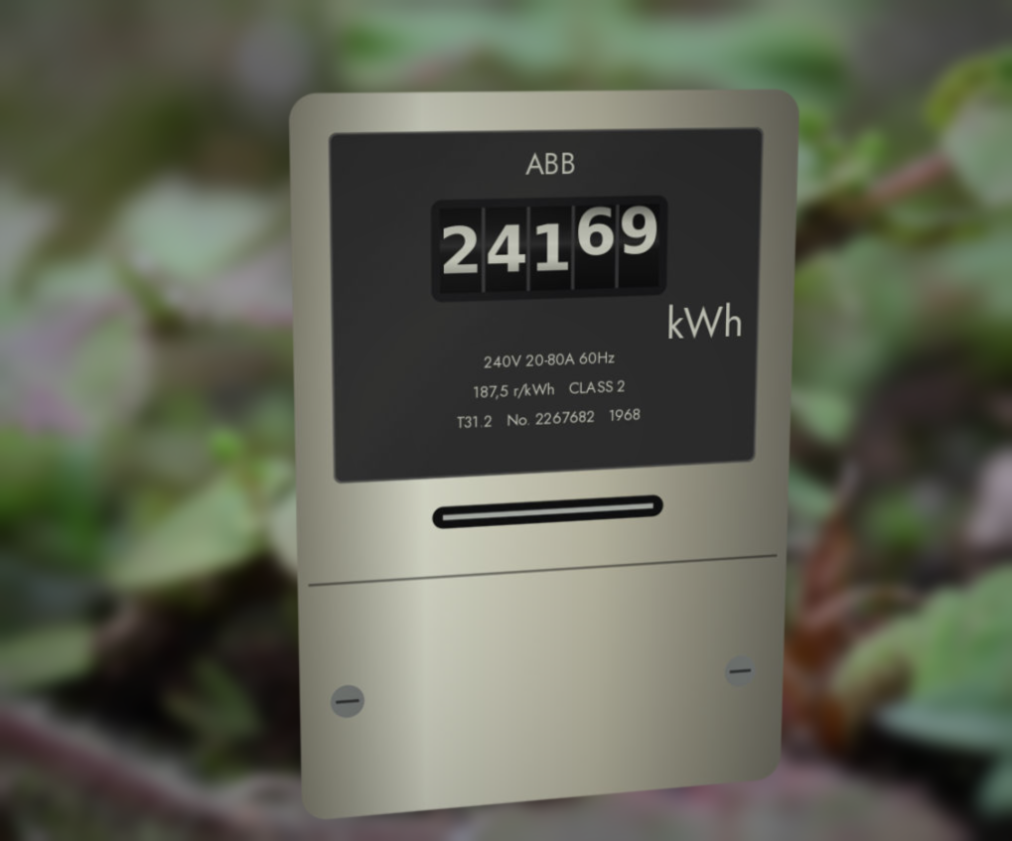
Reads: 24169 kWh
